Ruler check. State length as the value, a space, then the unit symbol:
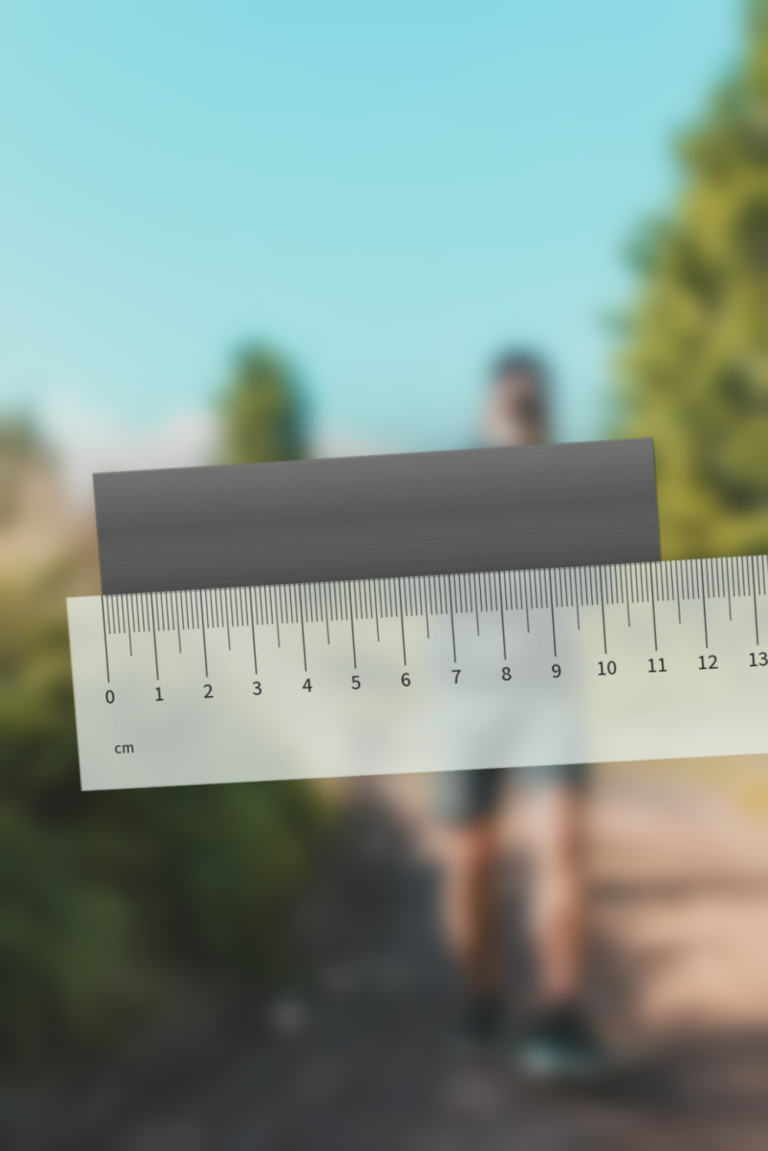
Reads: 11.2 cm
